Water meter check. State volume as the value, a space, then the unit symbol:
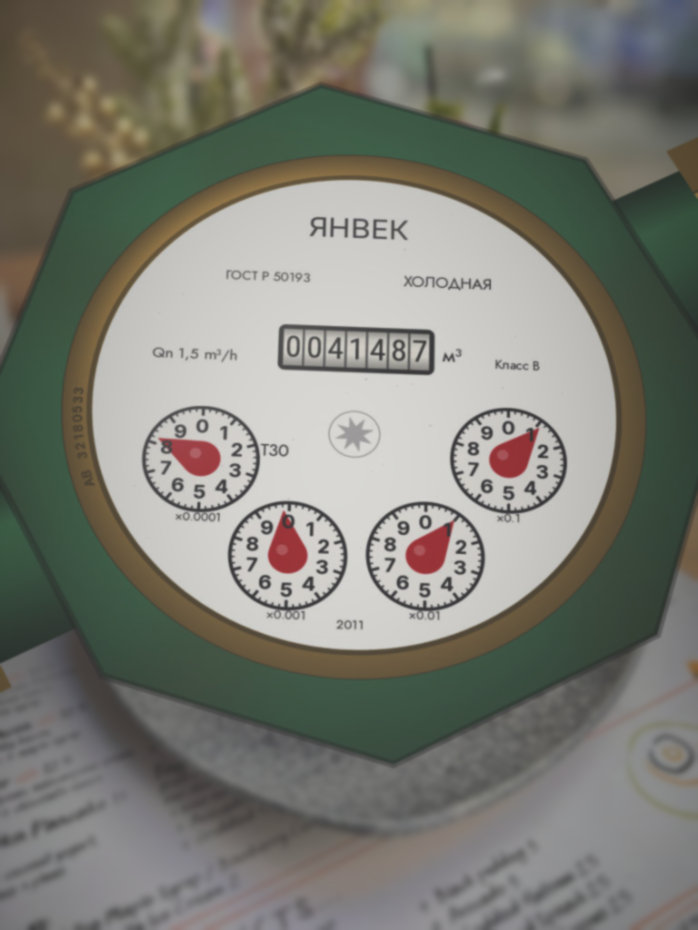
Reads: 41487.1098 m³
